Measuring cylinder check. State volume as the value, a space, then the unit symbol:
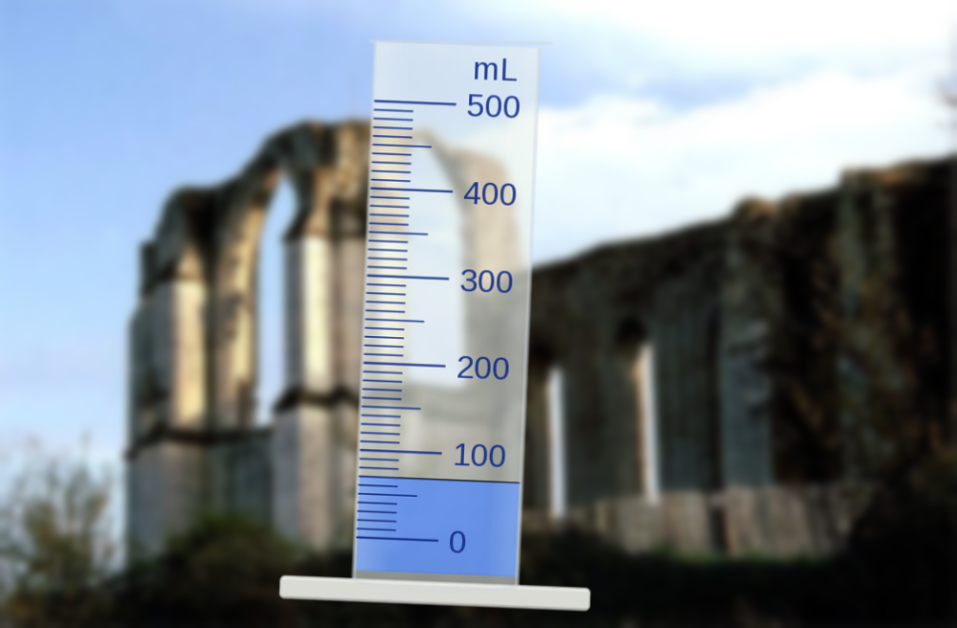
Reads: 70 mL
